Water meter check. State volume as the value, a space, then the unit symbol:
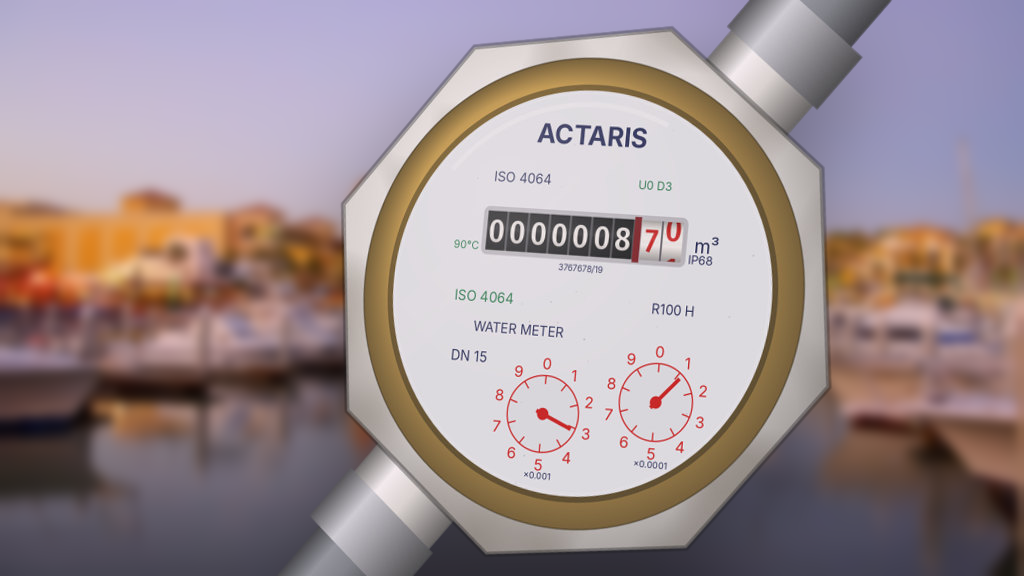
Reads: 8.7031 m³
